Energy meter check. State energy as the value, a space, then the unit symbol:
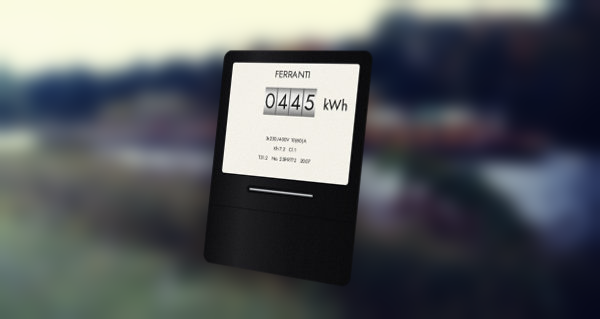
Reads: 445 kWh
